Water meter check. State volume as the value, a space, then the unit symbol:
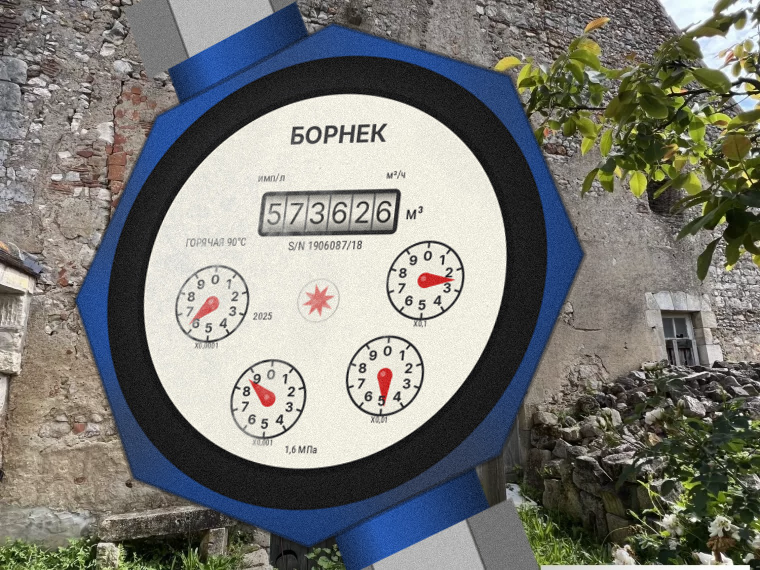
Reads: 573626.2486 m³
